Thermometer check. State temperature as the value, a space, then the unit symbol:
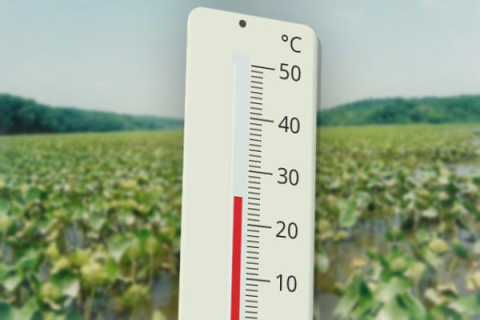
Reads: 25 °C
